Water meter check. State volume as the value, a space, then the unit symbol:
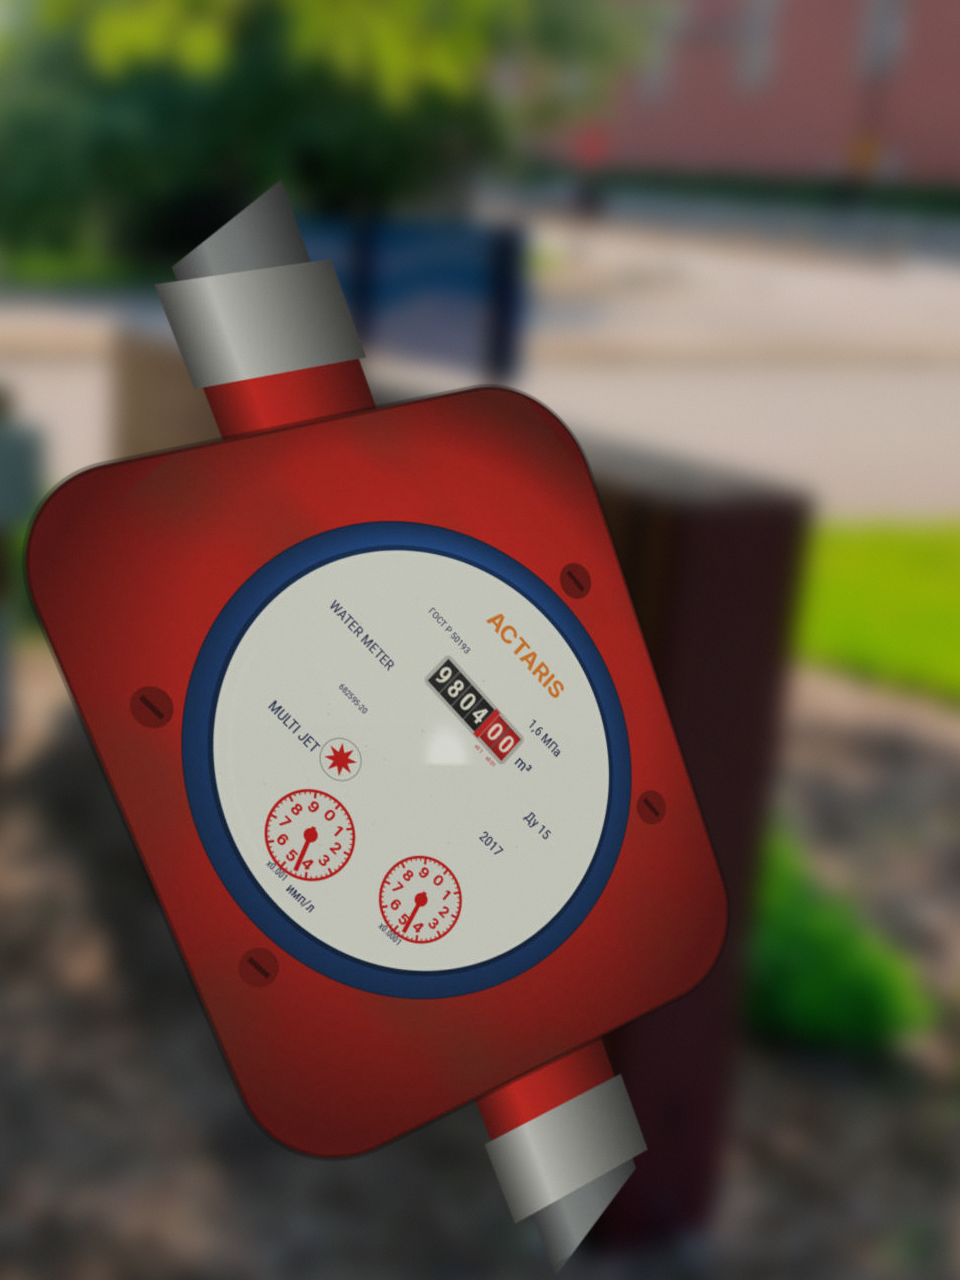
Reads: 9804.0044 m³
